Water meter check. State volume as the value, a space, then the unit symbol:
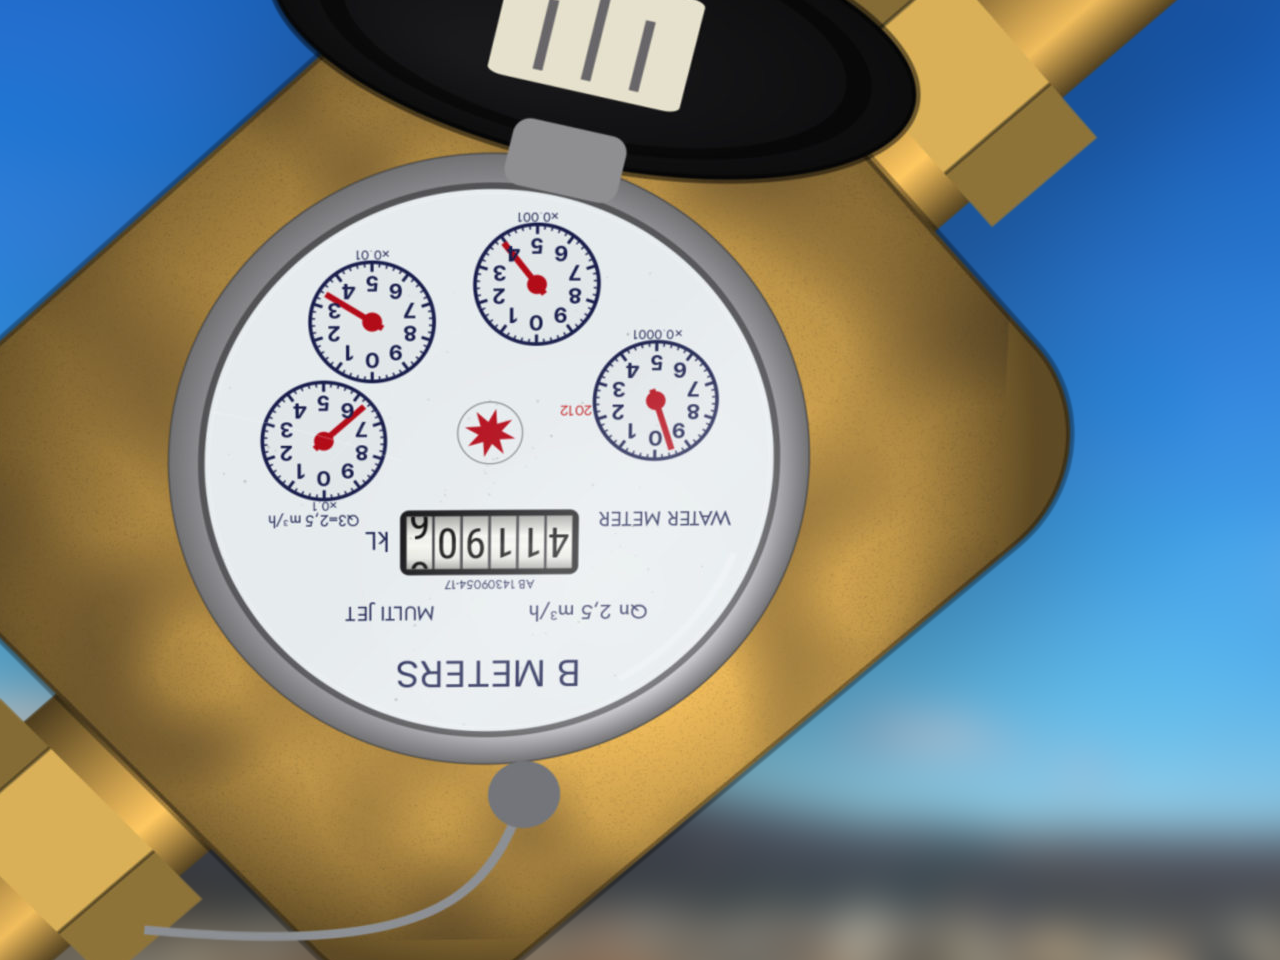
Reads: 411905.6339 kL
